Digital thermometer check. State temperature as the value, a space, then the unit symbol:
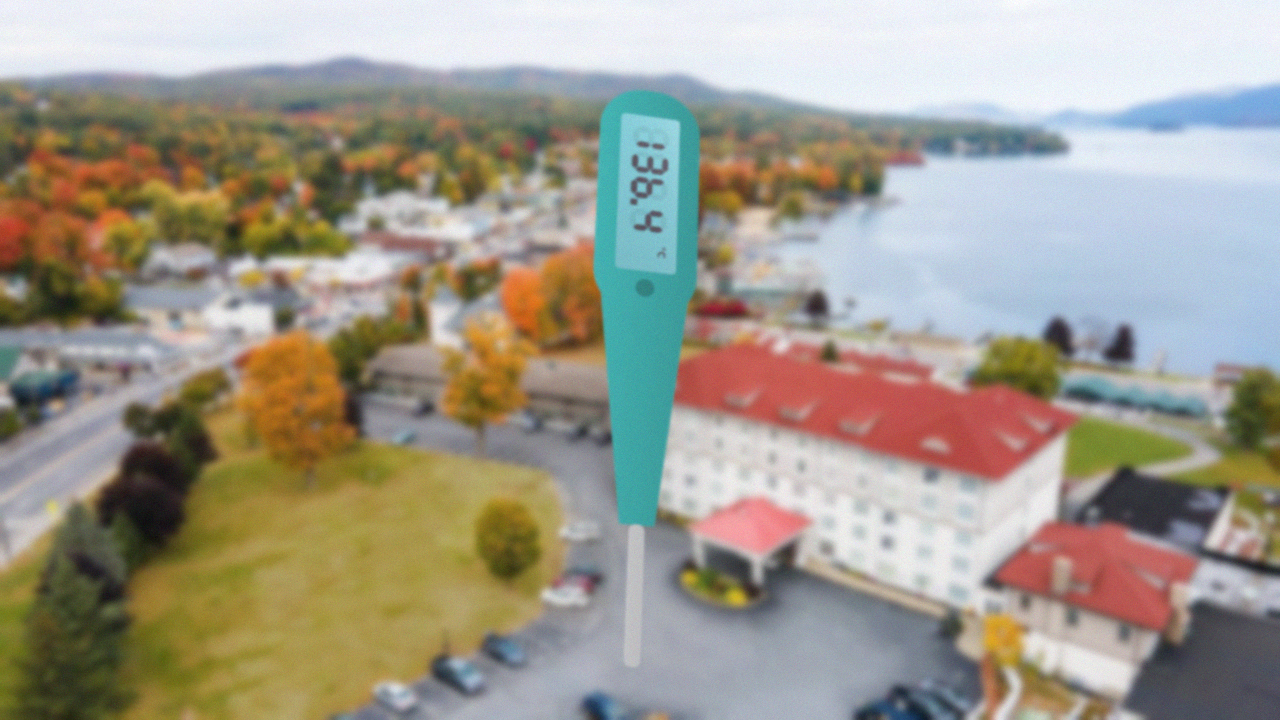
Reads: 136.4 °C
